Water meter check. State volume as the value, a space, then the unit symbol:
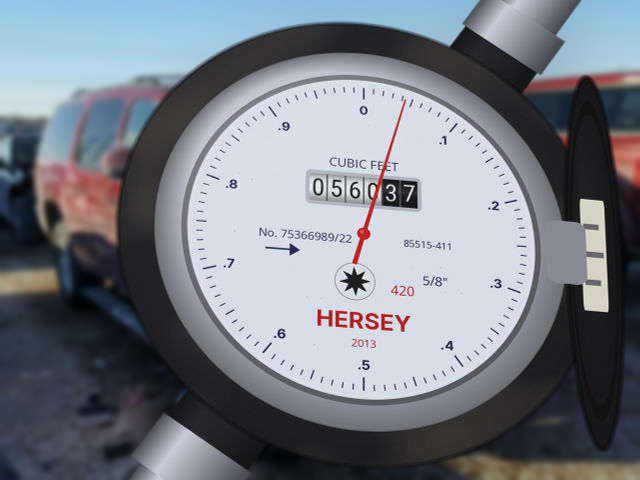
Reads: 56037.04 ft³
